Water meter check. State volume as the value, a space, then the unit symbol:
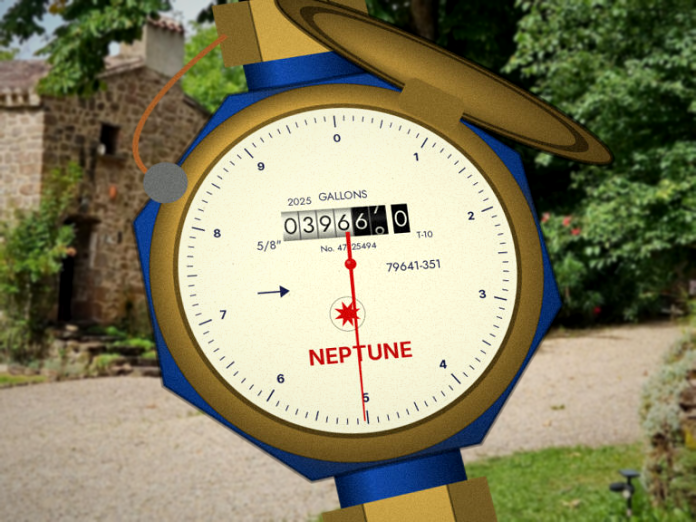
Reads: 396675.0 gal
